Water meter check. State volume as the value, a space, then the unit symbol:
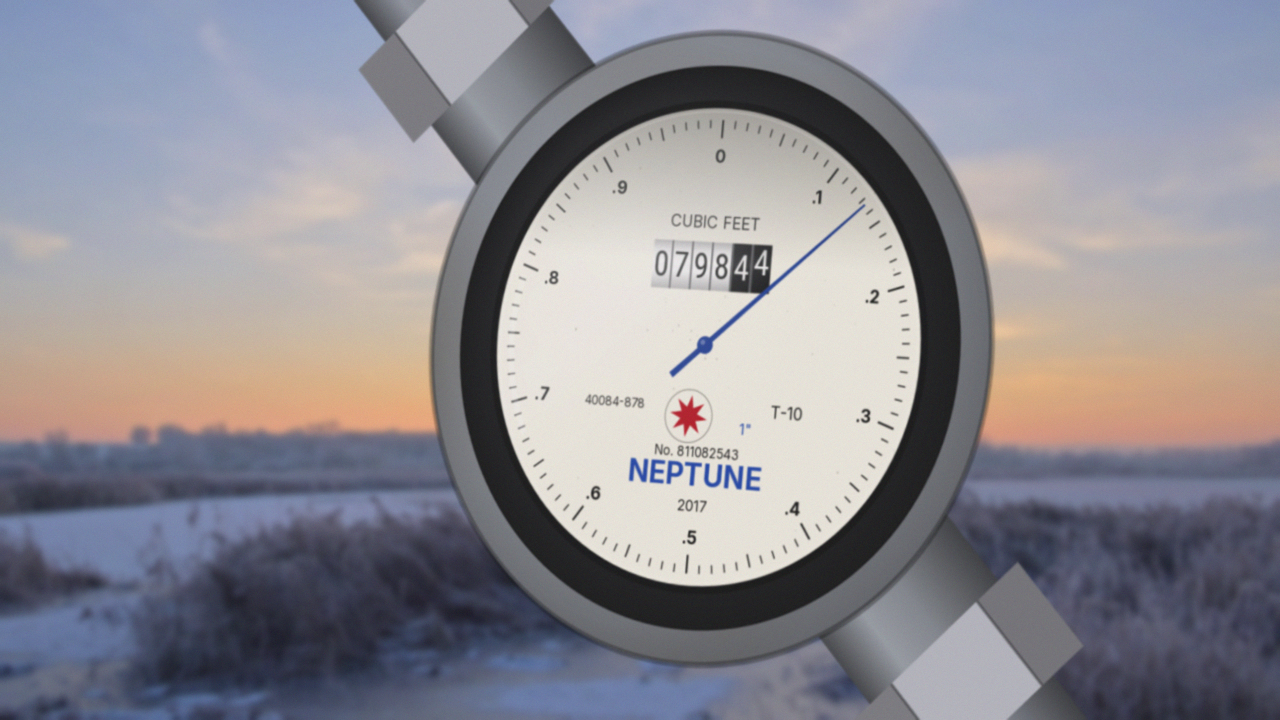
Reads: 79844.13 ft³
